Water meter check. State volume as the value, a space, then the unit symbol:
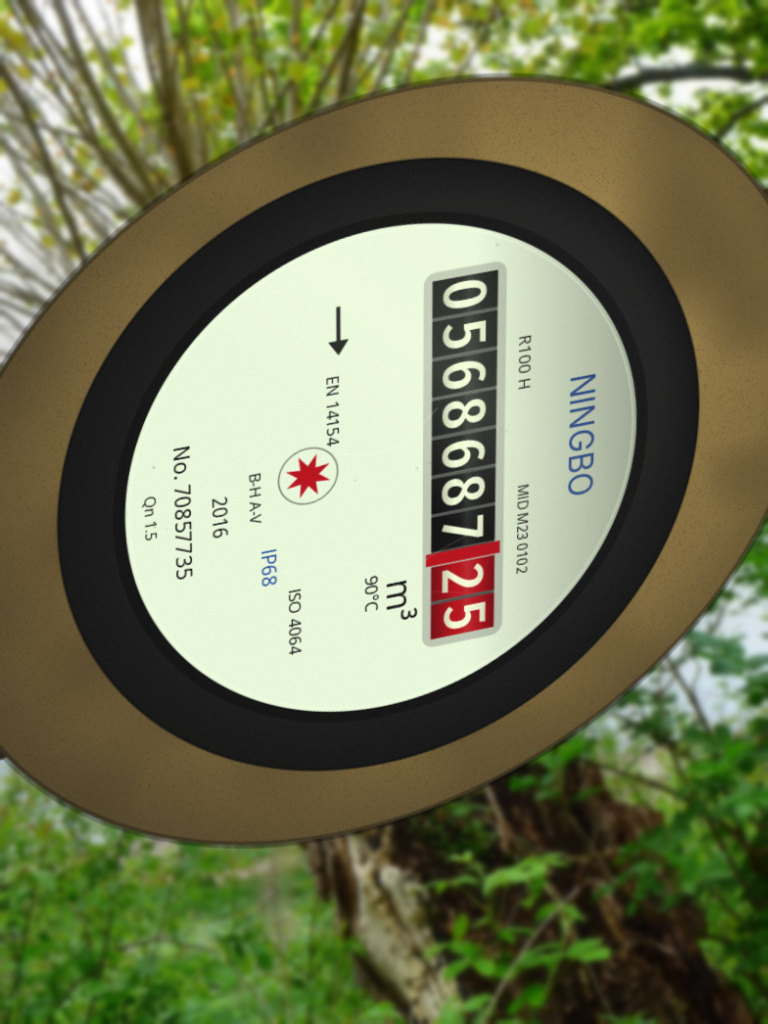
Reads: 568687.25 m³
